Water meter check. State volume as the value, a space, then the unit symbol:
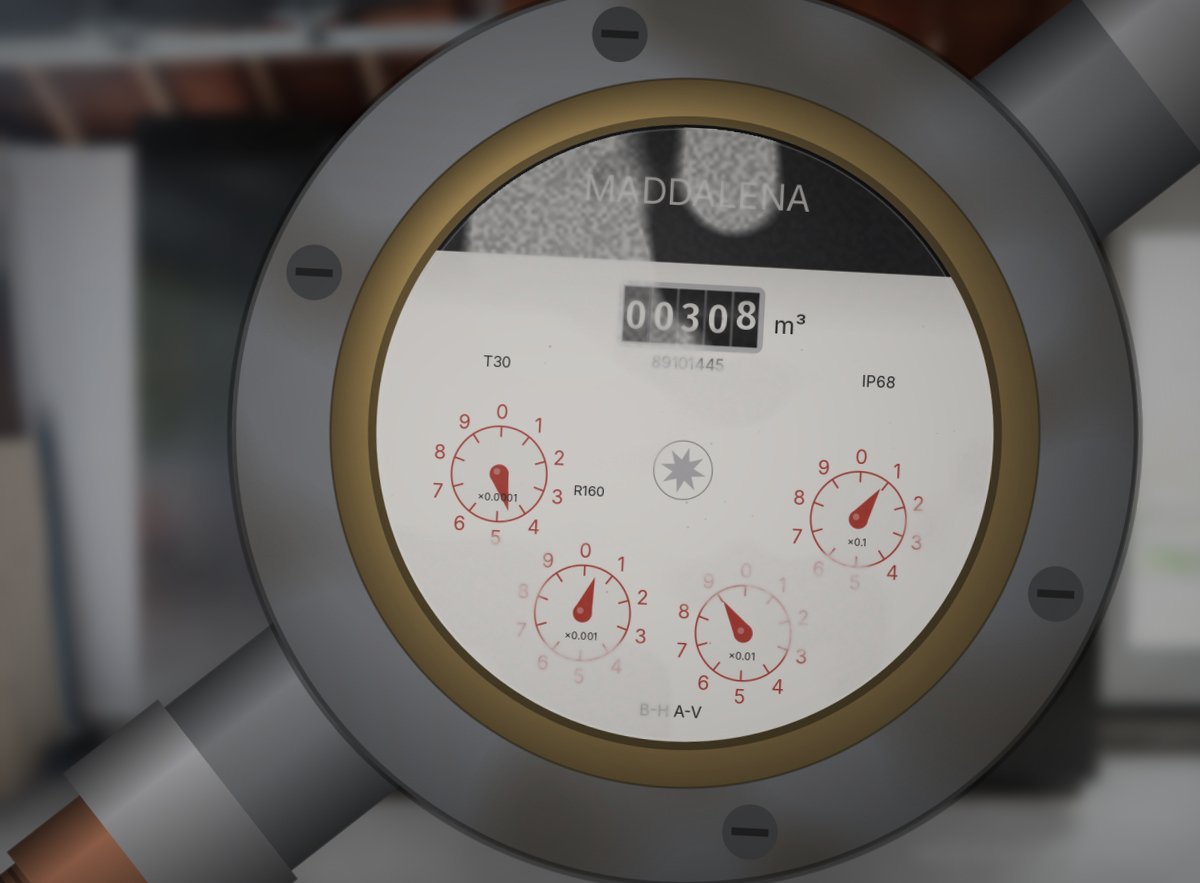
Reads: 308.0904 m³
